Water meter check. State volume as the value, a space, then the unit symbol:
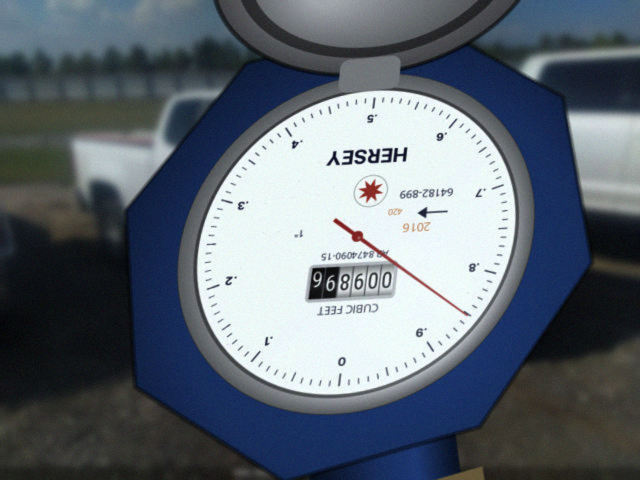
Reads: 9895.85 ft³
